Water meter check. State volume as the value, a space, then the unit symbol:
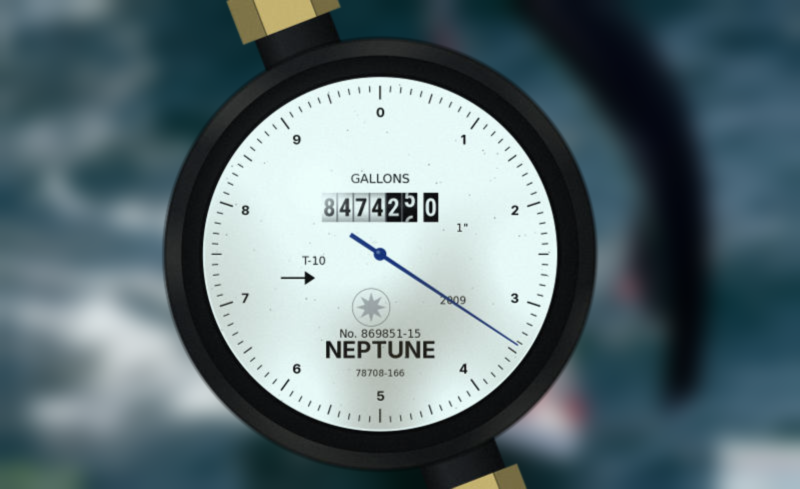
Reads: 8474253.4 gal
